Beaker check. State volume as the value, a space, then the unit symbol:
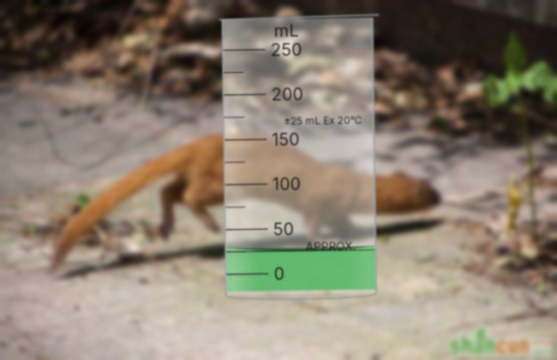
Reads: 25 mL
